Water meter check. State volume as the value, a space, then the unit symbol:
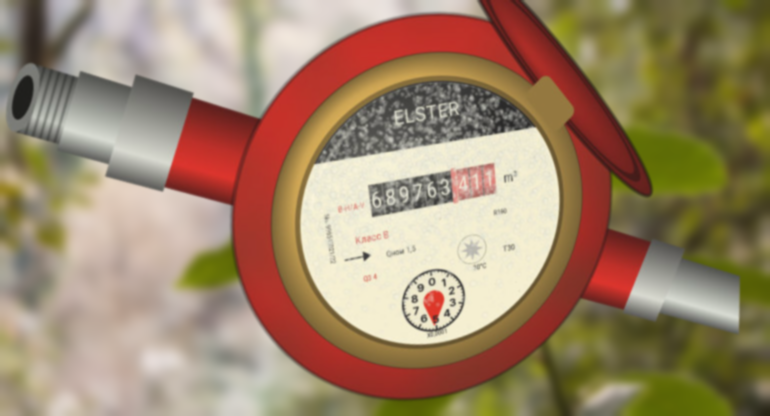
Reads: 689763.4115 m³
